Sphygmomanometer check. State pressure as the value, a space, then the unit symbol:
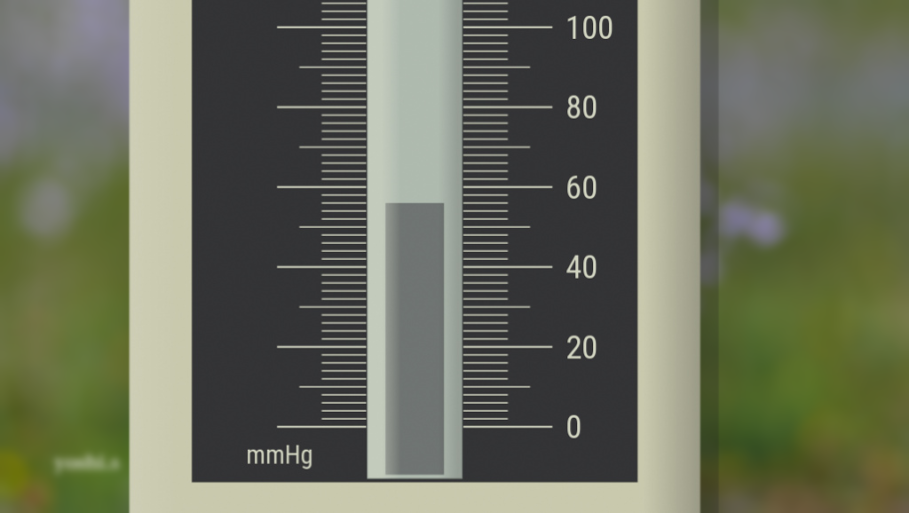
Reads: 56 mmHg
